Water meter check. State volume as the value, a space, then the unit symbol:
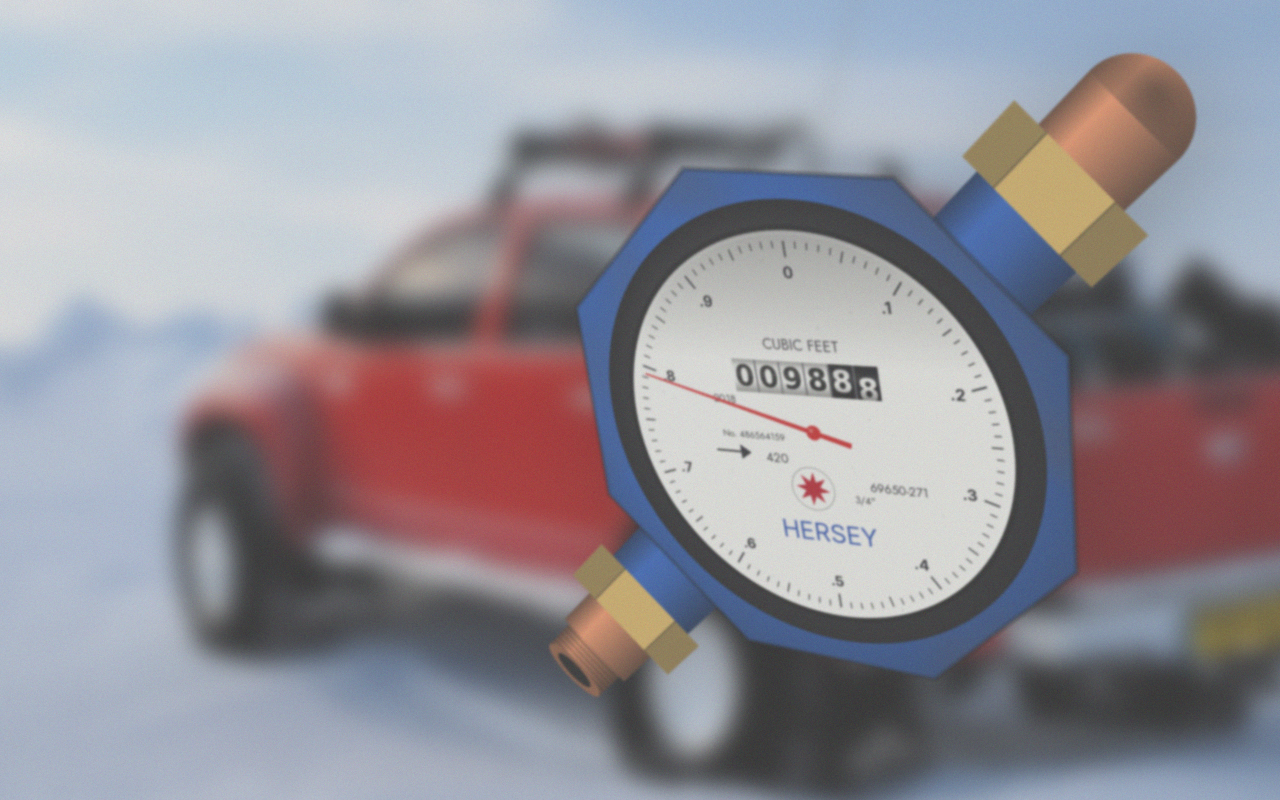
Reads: 9887.79 ft³
